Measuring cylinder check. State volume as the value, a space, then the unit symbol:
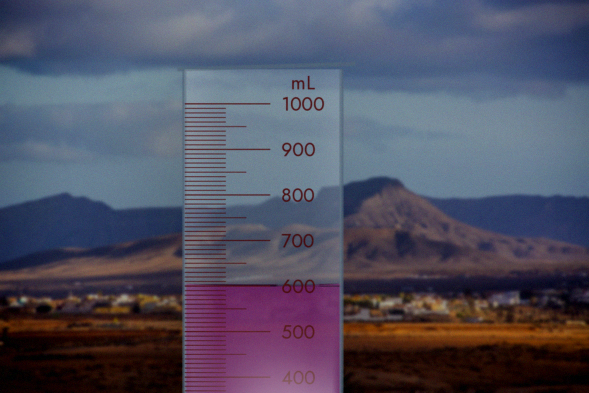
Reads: 600 mL
